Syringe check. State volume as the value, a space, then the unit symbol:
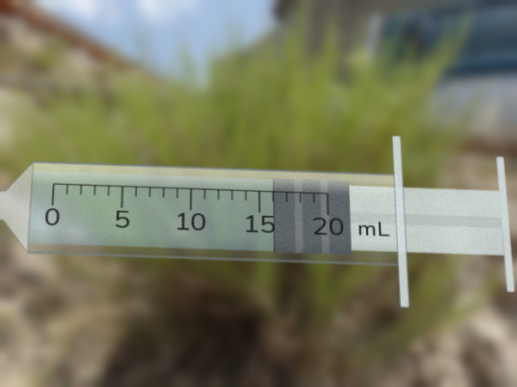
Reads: 16 mL
